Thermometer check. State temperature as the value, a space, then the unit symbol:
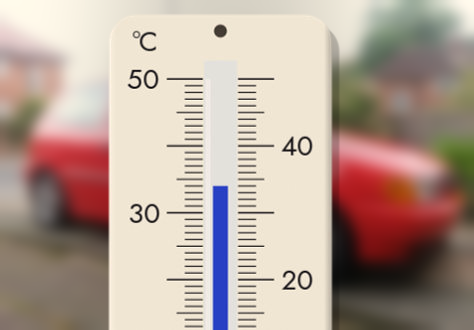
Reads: 34 °C
